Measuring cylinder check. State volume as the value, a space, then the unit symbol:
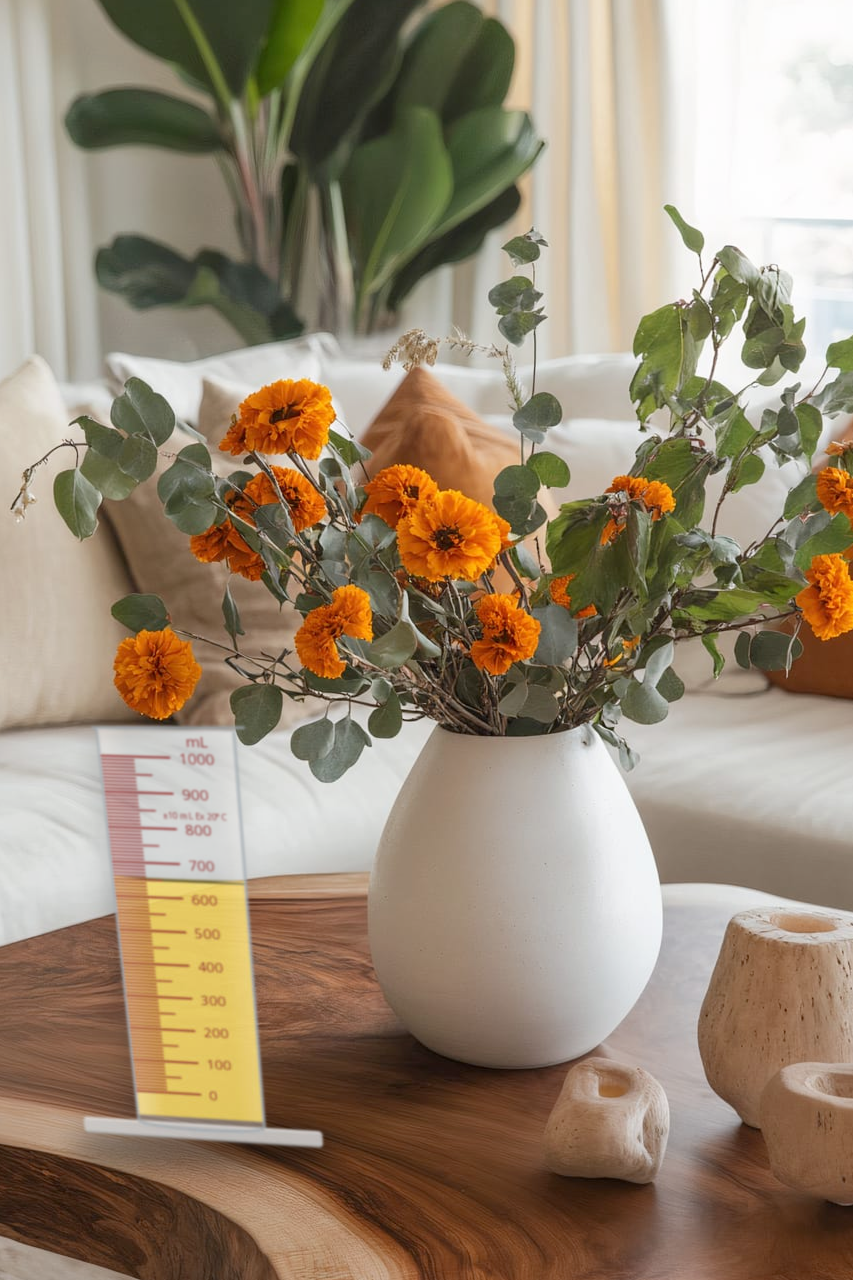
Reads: 650 mL
